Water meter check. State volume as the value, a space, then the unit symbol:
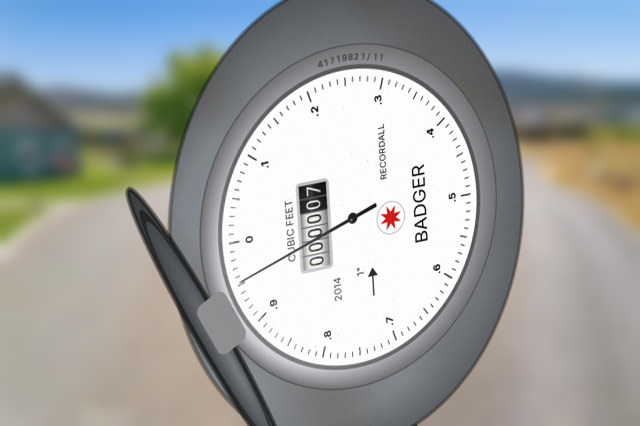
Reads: 6.95 ft³
